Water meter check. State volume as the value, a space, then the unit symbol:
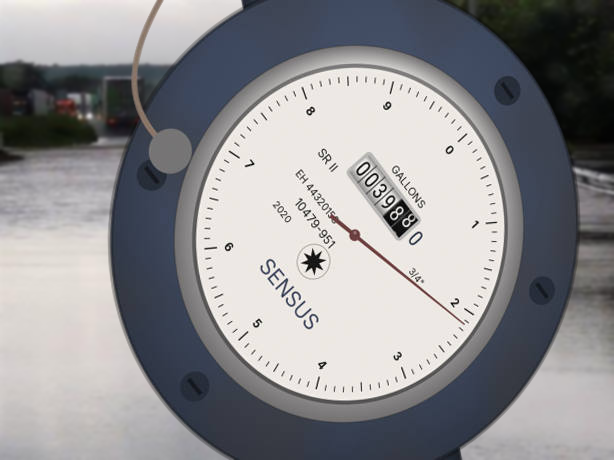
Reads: 39882.1 gal
